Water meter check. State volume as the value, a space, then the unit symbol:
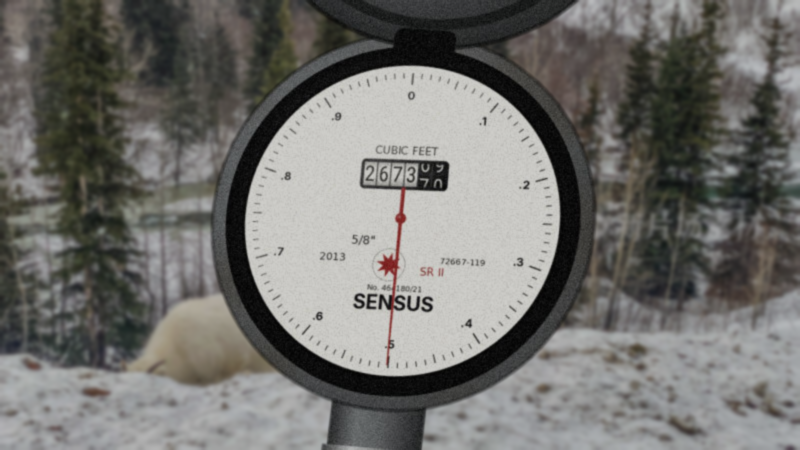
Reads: 267369.50 ft³
